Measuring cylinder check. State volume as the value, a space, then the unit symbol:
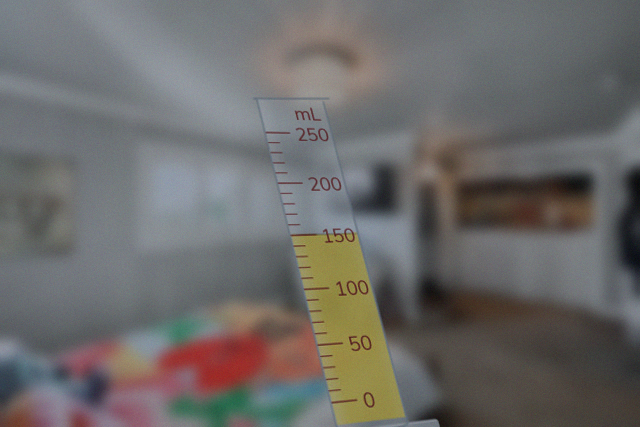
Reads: 150 mL
